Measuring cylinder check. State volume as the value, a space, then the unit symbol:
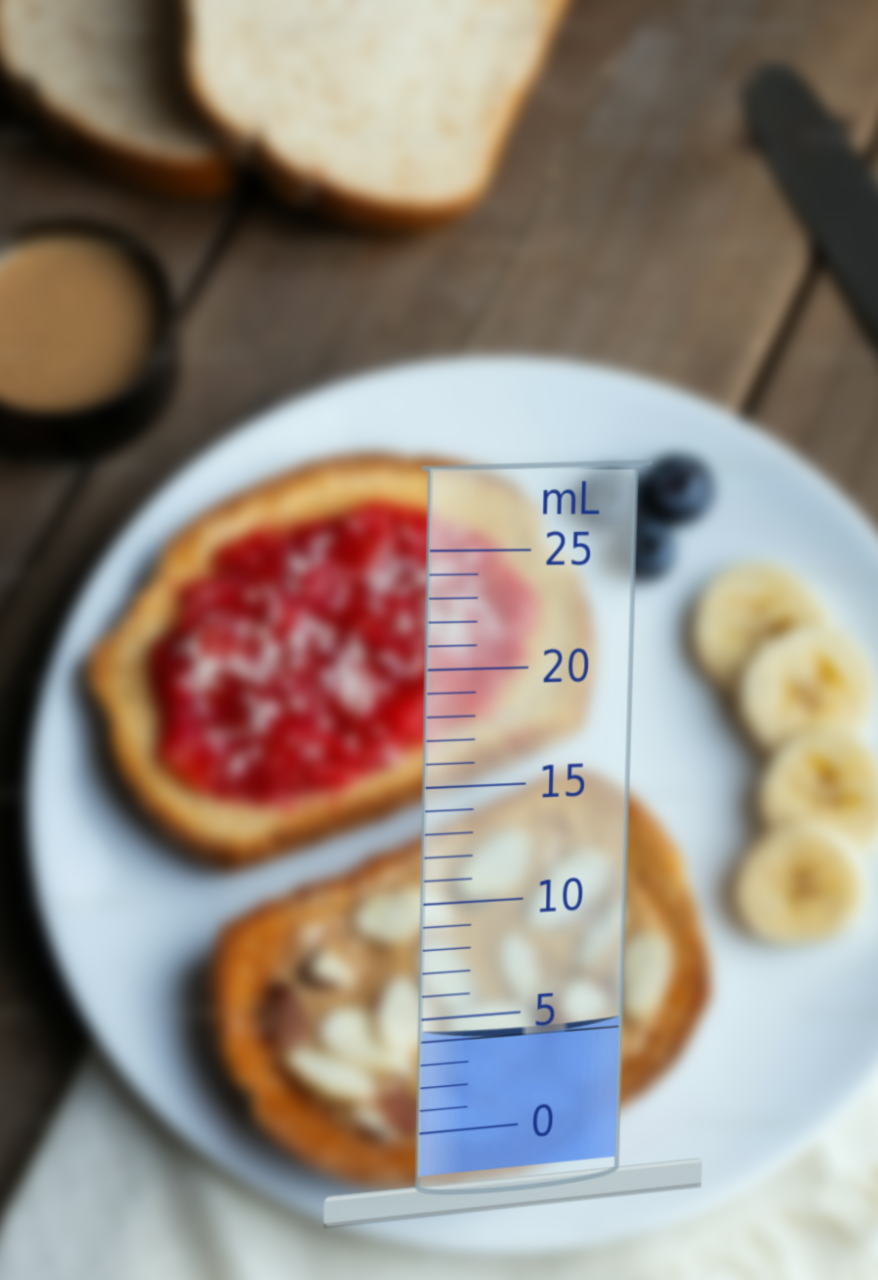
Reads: 4 mL
